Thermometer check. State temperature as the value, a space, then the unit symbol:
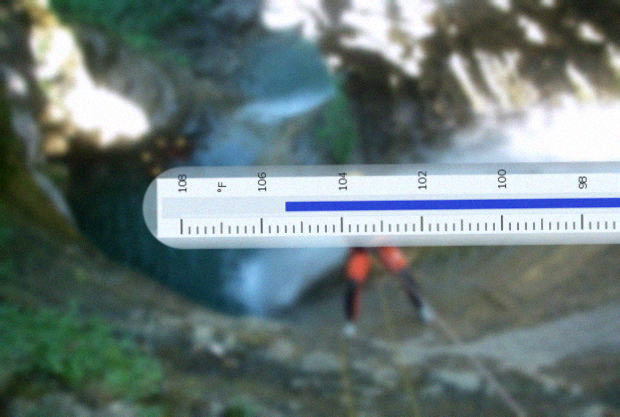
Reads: 105.4 °F
